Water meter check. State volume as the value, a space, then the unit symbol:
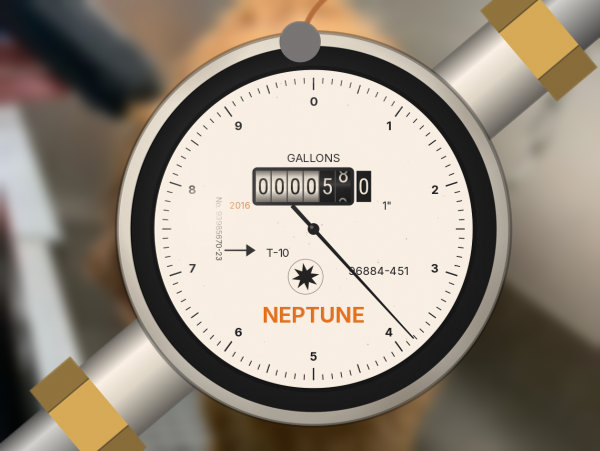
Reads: 583.8 gal
